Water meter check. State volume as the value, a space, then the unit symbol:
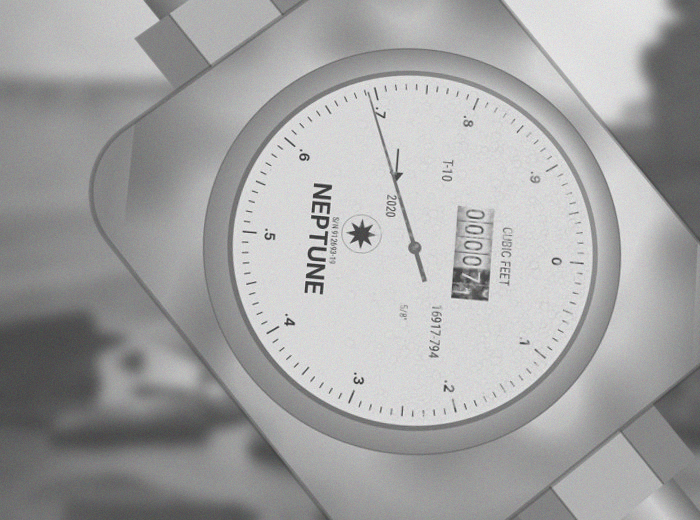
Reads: 70.69 ft³
